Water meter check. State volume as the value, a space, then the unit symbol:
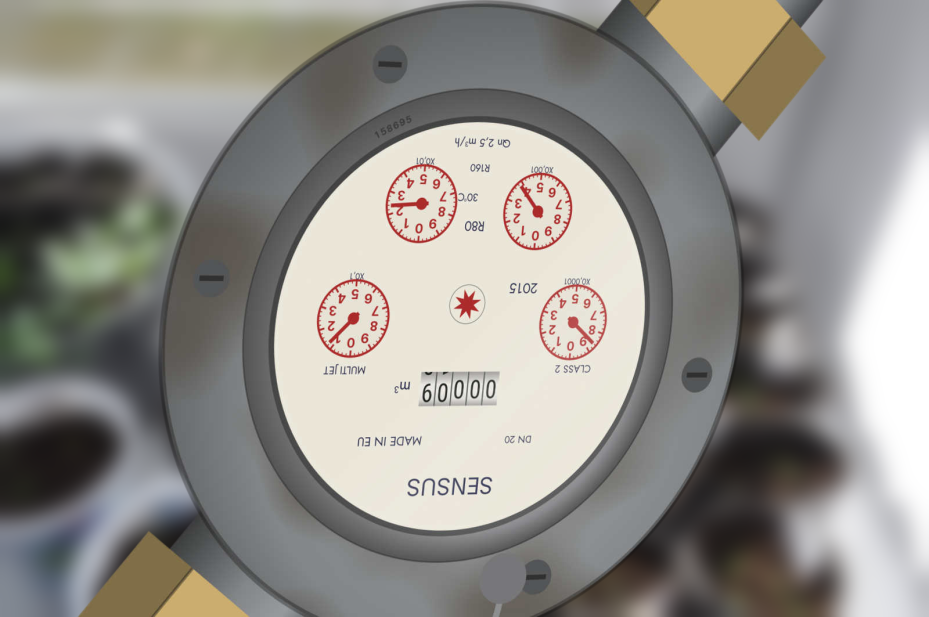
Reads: 9.1238 m³
